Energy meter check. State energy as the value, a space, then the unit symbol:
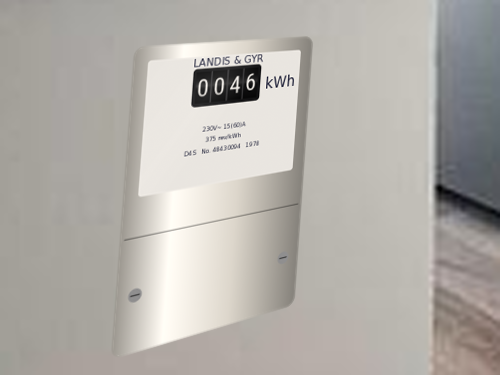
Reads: 46 kWh
